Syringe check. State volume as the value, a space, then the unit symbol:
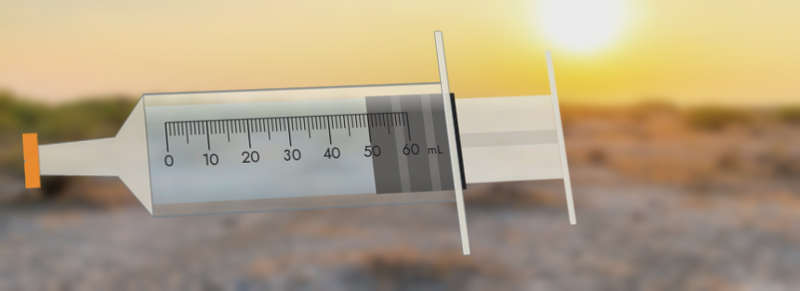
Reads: 50 mL
